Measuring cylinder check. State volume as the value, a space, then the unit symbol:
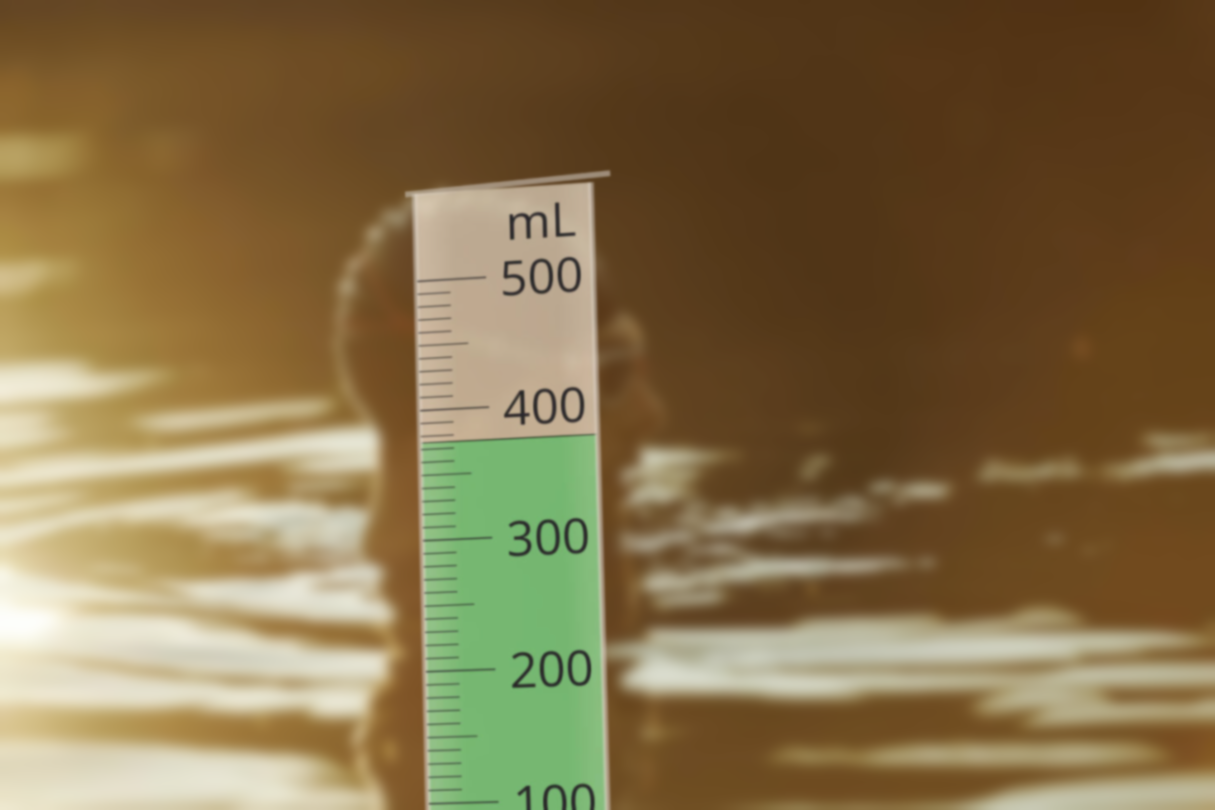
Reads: 375 mL
